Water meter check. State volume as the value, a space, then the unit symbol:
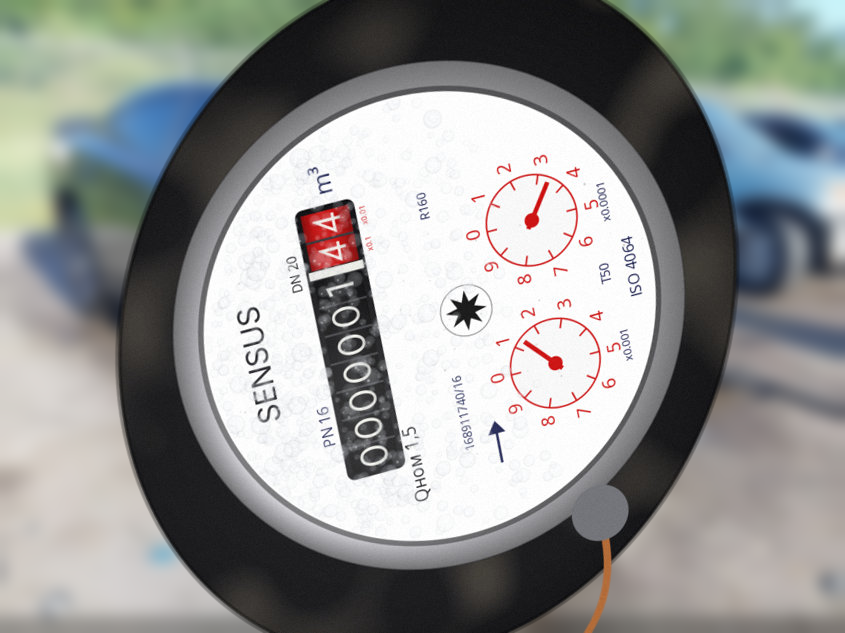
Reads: 1.4413 m³
